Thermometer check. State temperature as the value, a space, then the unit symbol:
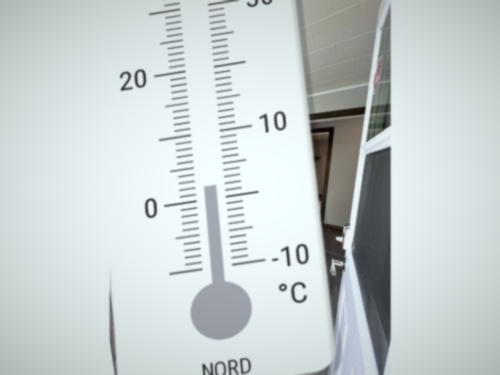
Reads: 2 °C
